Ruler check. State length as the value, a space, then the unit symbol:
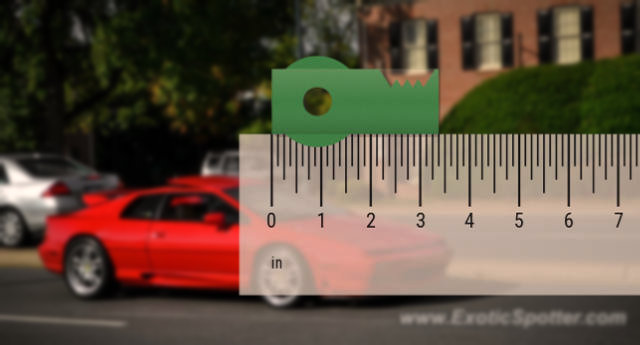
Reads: 3.375 in
